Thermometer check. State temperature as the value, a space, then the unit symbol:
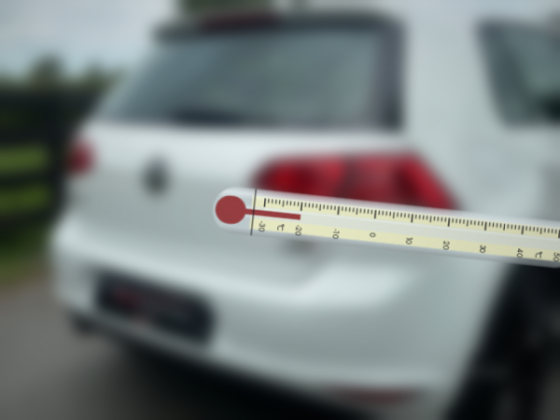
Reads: -20 °C
